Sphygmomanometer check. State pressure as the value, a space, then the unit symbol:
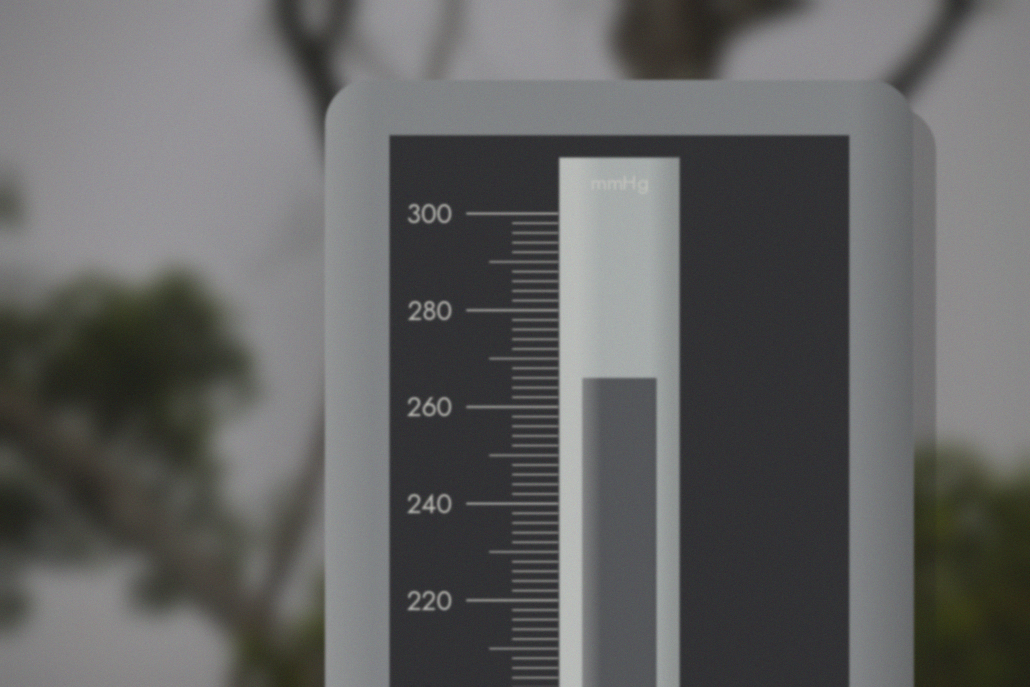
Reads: 266 mmHg
